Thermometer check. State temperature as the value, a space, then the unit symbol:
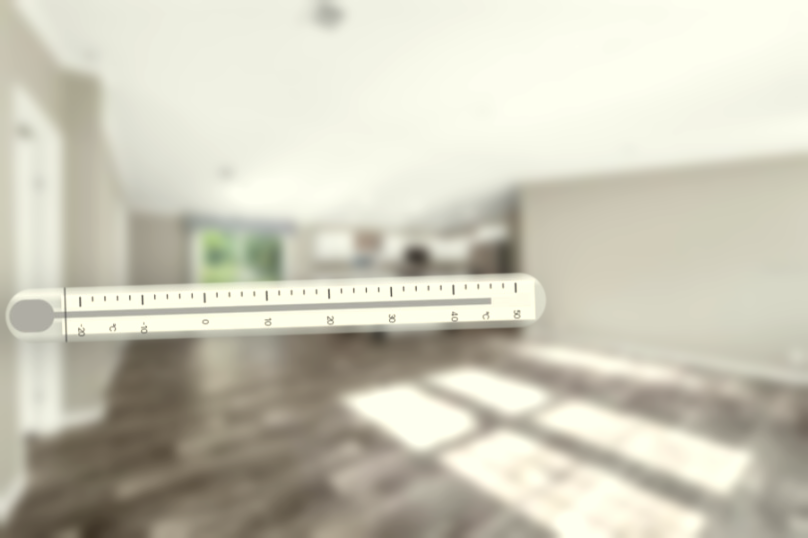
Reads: 46 °C
